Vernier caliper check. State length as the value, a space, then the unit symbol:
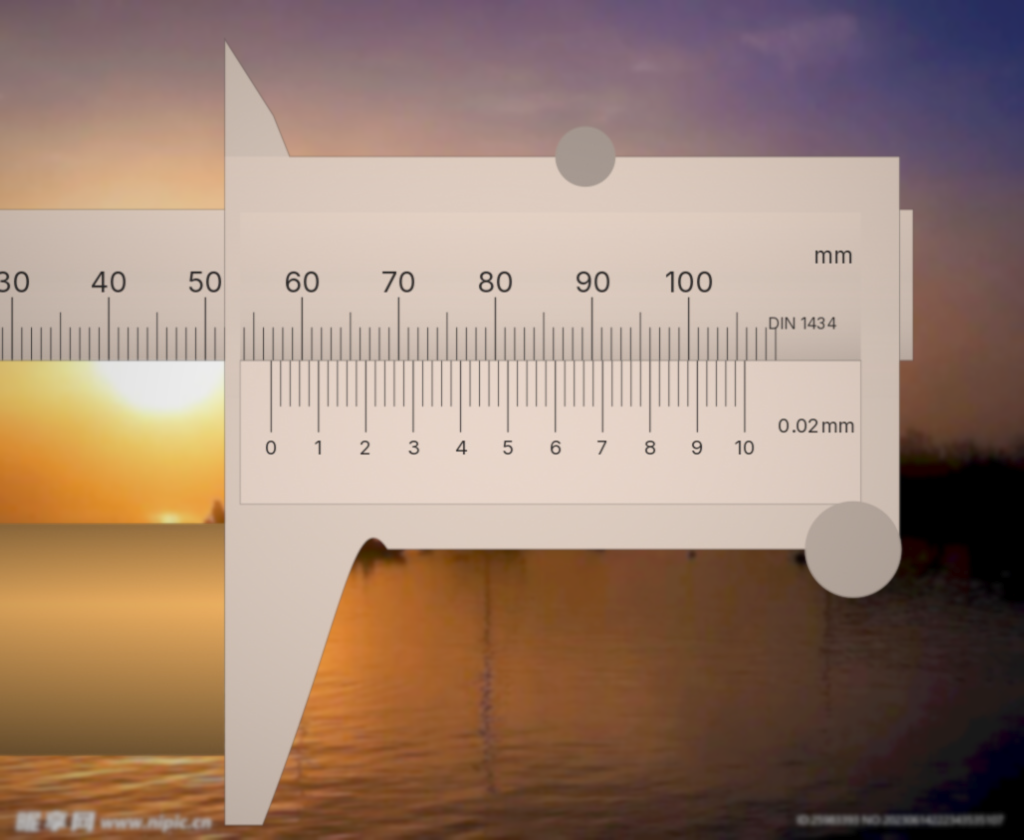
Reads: 56.8 mm
